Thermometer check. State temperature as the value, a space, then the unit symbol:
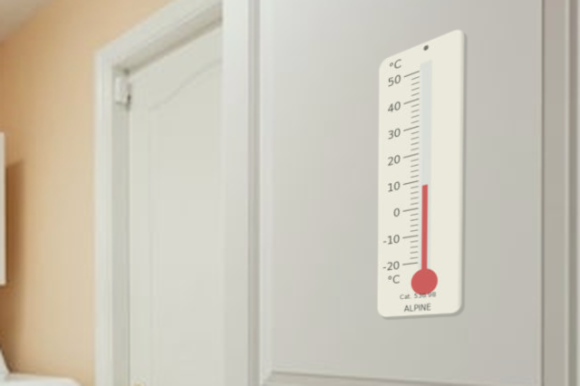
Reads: 8 °C
